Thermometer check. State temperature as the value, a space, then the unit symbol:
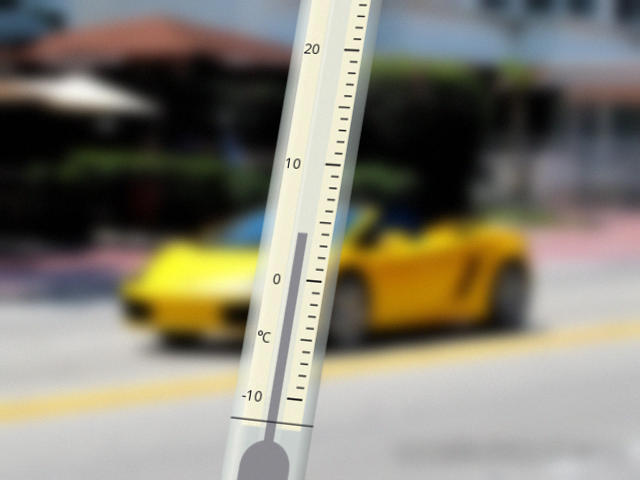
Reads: 4 °C
